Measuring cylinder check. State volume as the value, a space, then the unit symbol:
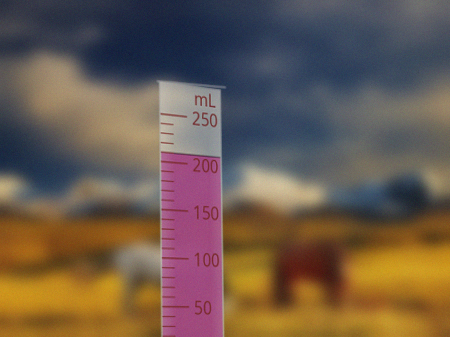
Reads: 210 mL
